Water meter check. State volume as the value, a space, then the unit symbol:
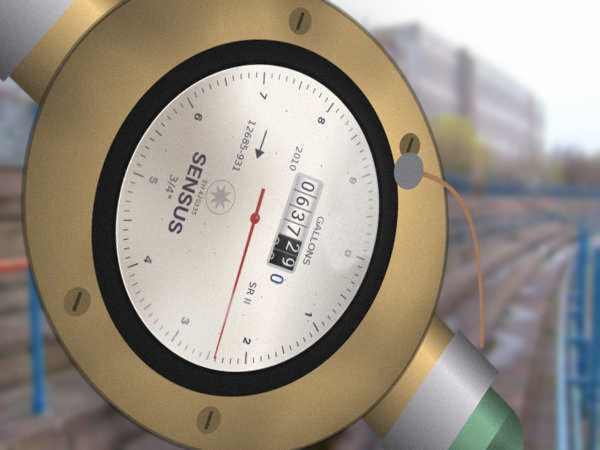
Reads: 637292.4 gal
